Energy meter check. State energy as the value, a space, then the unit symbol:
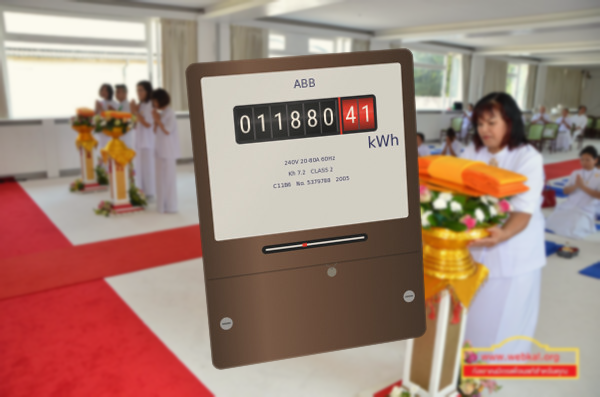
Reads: 11880.41 kWh
